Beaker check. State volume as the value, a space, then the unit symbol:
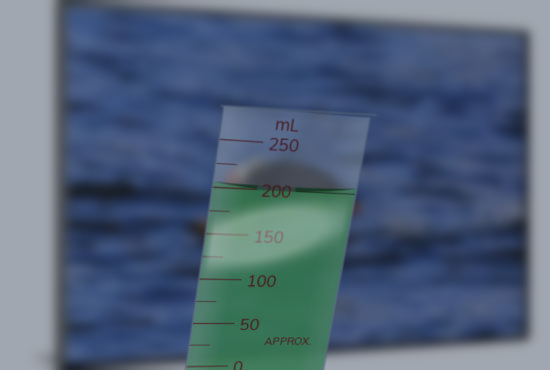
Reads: 200 mL
